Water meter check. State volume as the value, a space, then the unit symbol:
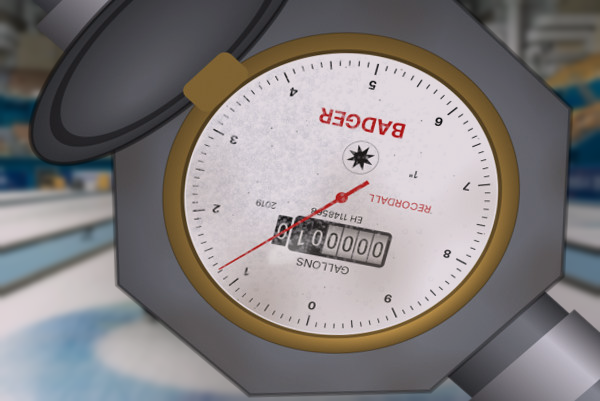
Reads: 11.2 gal
